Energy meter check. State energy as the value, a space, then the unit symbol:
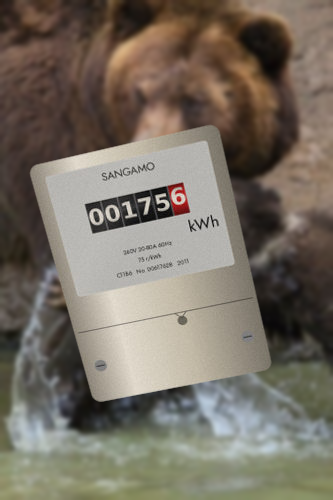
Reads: 175.6 kWh
